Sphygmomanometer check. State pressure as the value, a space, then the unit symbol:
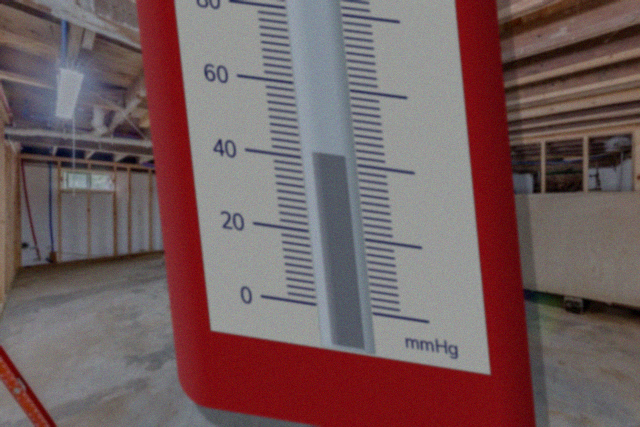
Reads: 42 mmHg
